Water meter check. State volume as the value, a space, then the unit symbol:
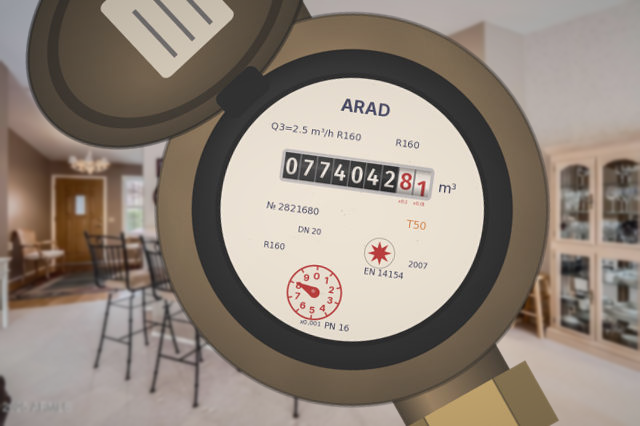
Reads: 774042.808 m³
